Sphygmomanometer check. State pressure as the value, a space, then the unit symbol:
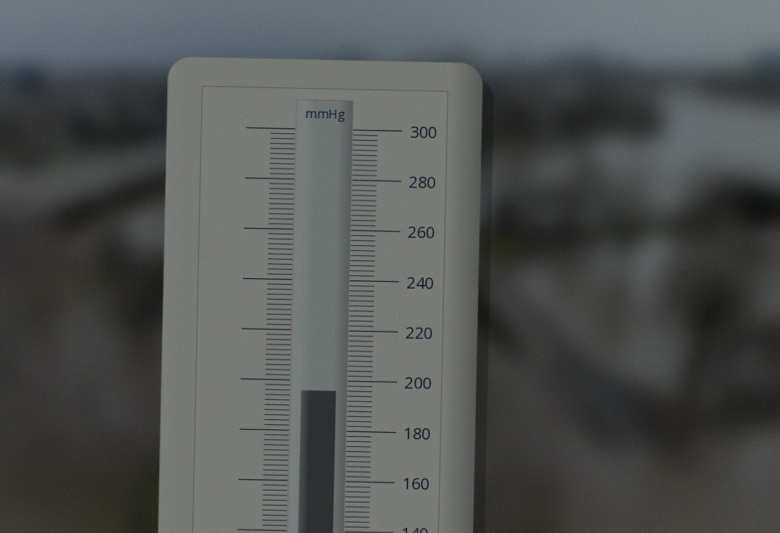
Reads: 196 mmHg
